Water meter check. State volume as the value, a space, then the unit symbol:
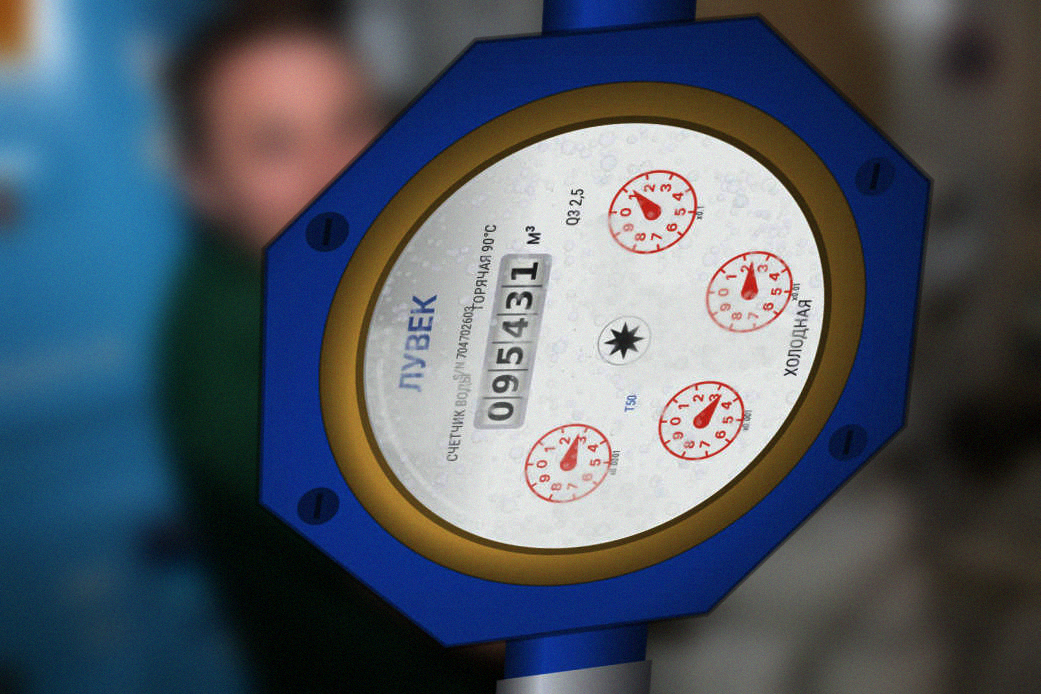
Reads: 95431.1232 m³
